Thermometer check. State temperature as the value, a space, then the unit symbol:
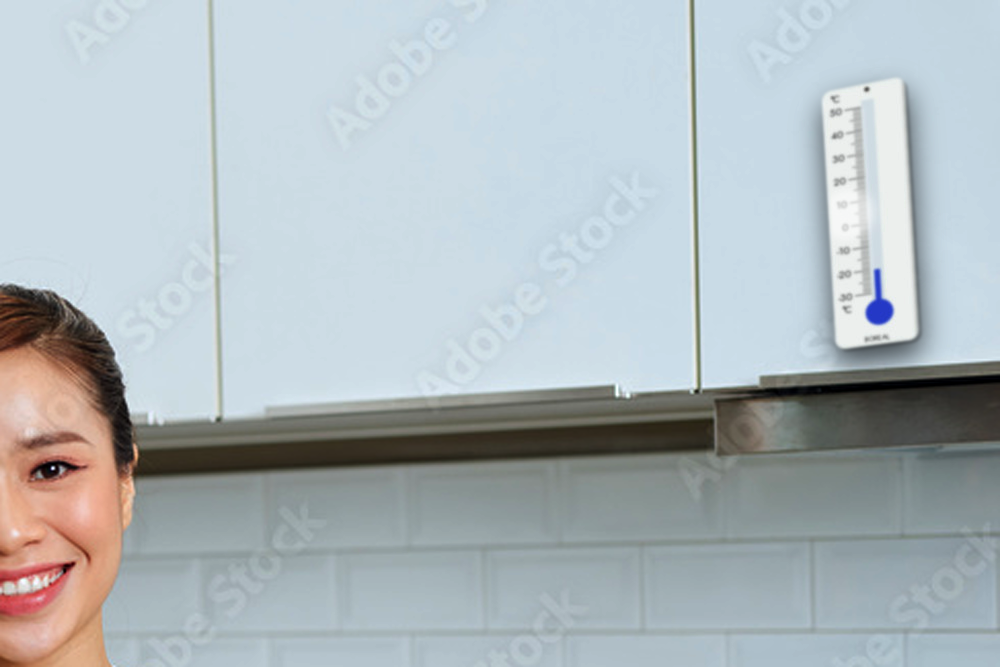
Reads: -20 °C
